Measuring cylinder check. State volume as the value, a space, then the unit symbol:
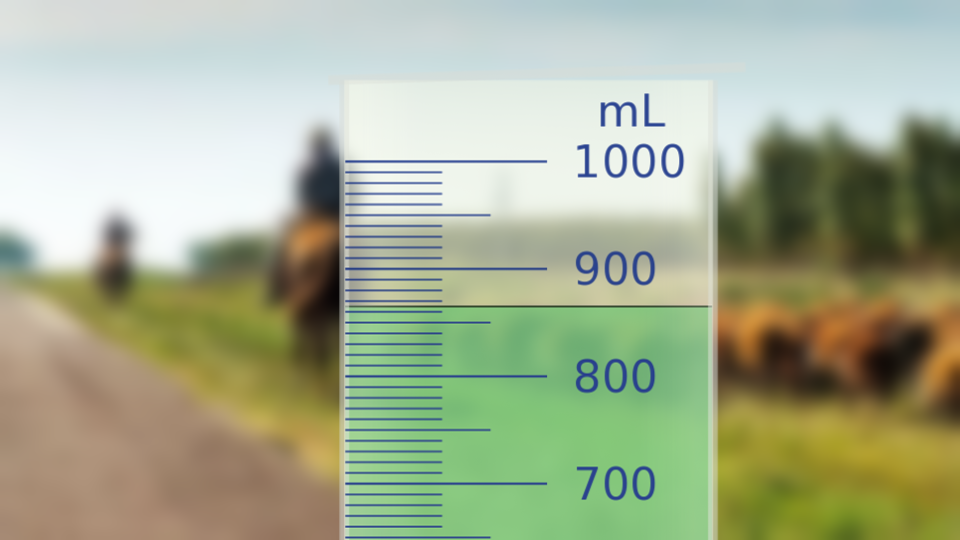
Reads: 865 mL
